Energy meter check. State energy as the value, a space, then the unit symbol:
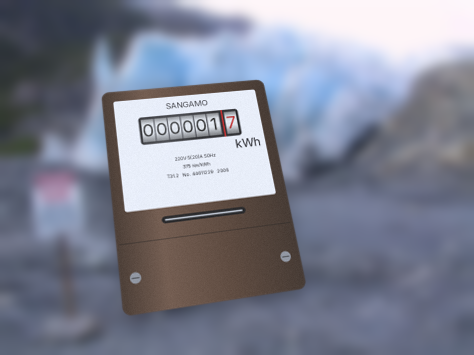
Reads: 1.7 kWh
